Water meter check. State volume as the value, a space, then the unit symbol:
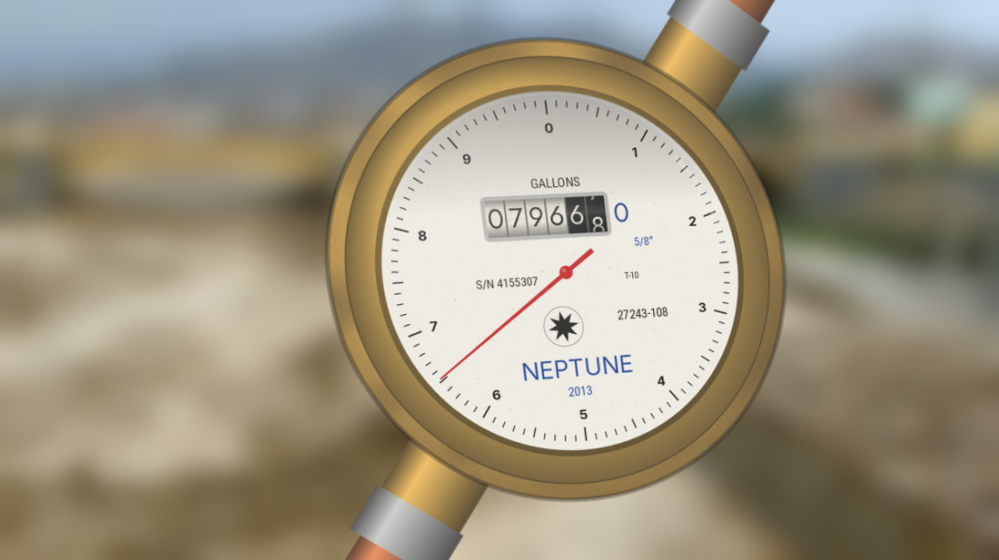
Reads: 796676.5 gal
